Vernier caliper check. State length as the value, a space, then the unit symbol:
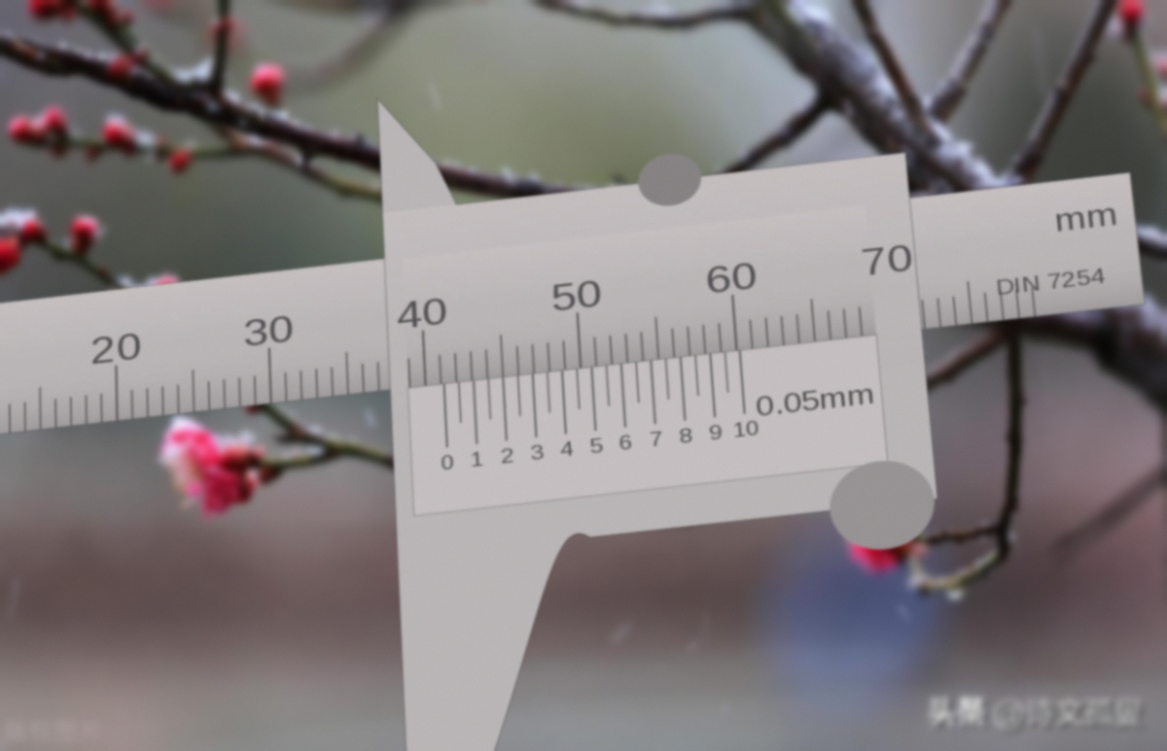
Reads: 41.2 mm
